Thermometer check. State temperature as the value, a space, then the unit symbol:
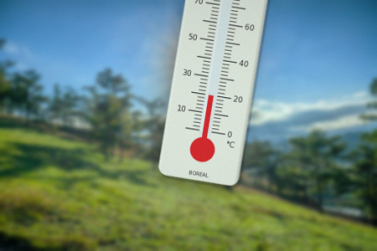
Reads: 20 °C
